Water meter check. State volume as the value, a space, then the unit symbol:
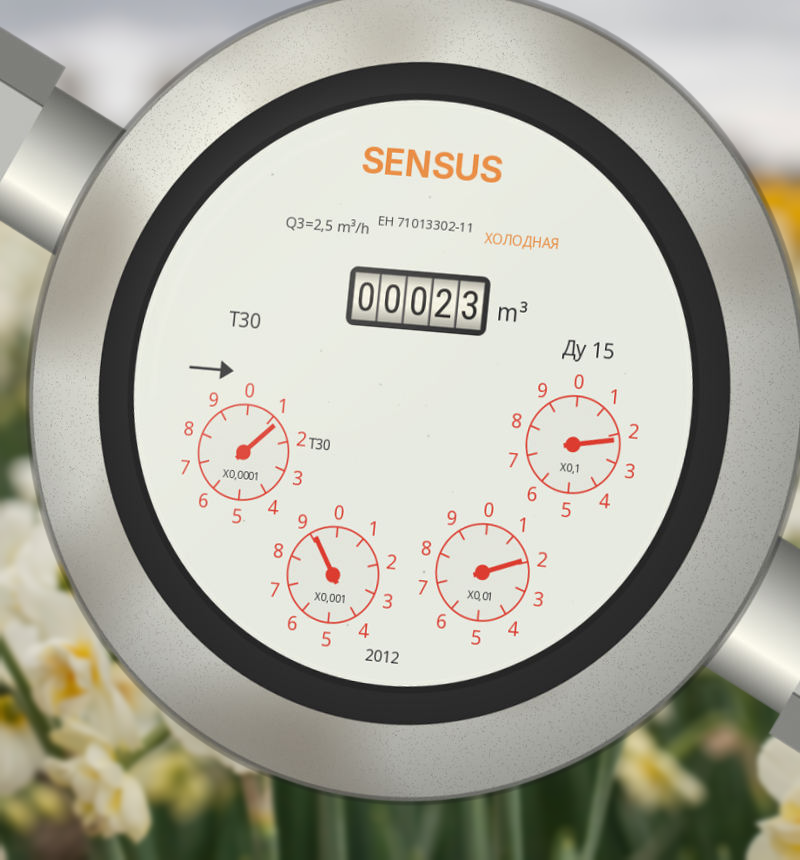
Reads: 23.2191 m³
